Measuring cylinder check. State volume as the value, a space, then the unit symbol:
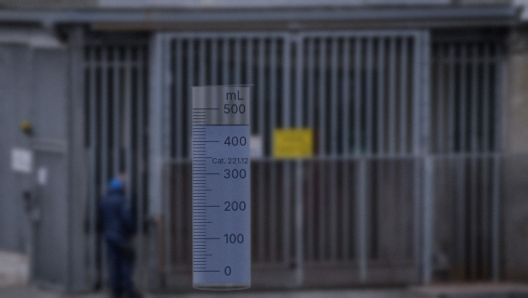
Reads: 450 mL
